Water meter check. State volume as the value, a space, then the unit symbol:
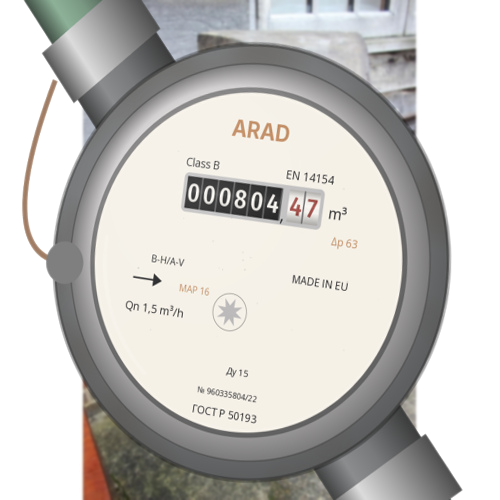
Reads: 804.47 m³
